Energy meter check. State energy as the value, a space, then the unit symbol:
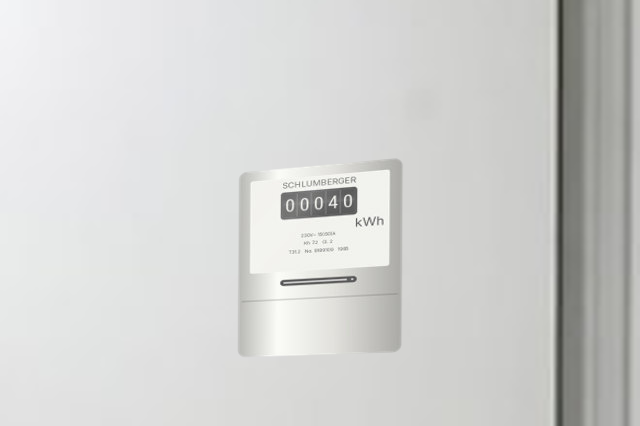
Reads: 40 kWh
